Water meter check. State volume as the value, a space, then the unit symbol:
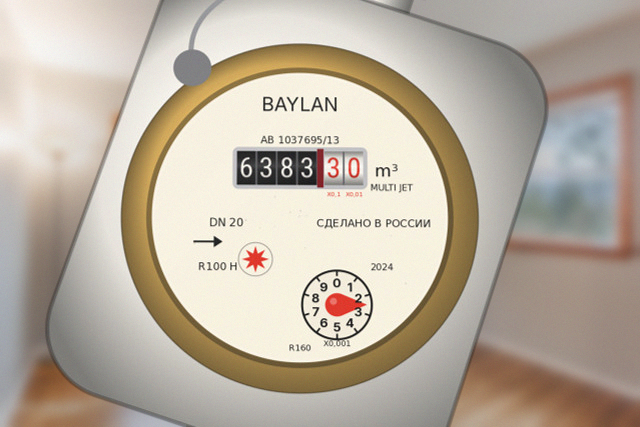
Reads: 6383.302 m³
